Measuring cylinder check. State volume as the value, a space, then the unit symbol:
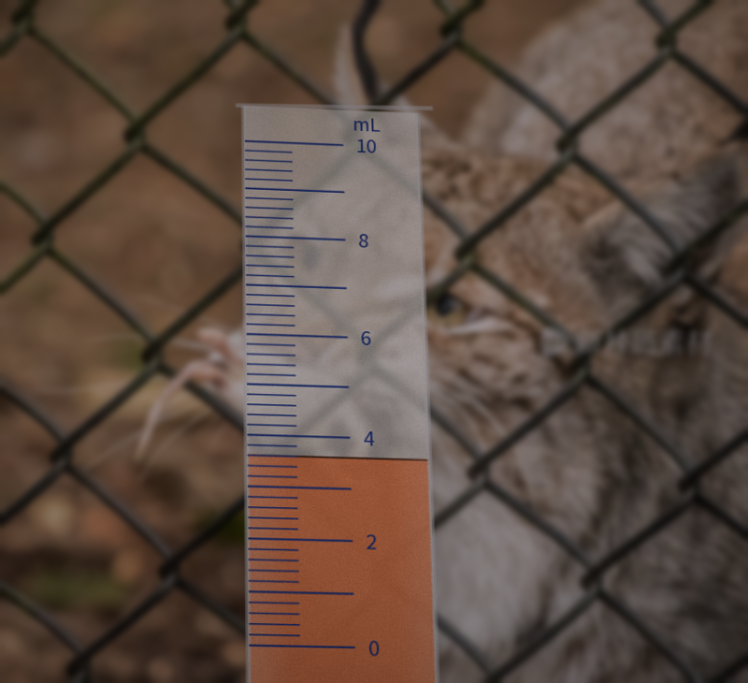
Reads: 3.6 mL
